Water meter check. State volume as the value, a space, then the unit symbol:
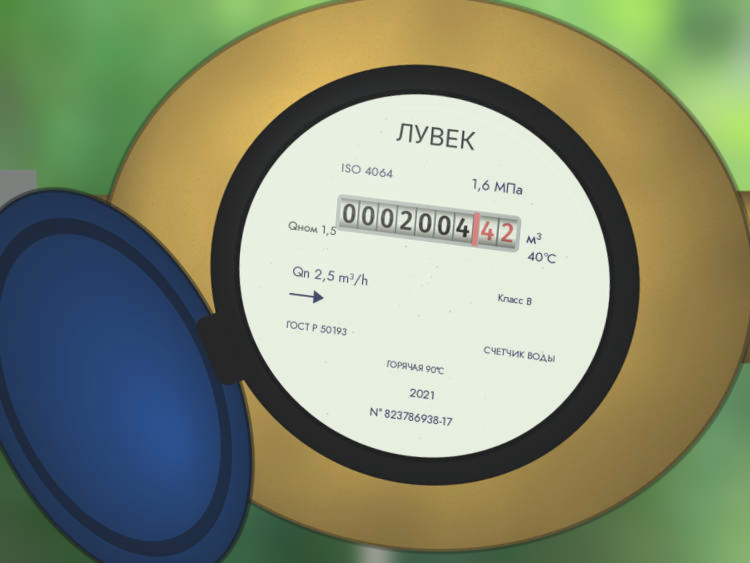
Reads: 2004.42 m³
